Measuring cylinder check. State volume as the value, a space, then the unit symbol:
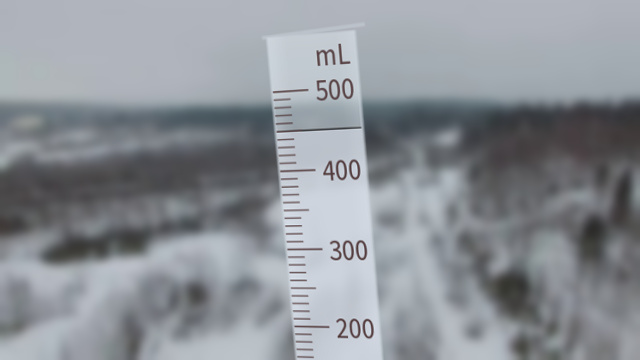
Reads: 450 mL
